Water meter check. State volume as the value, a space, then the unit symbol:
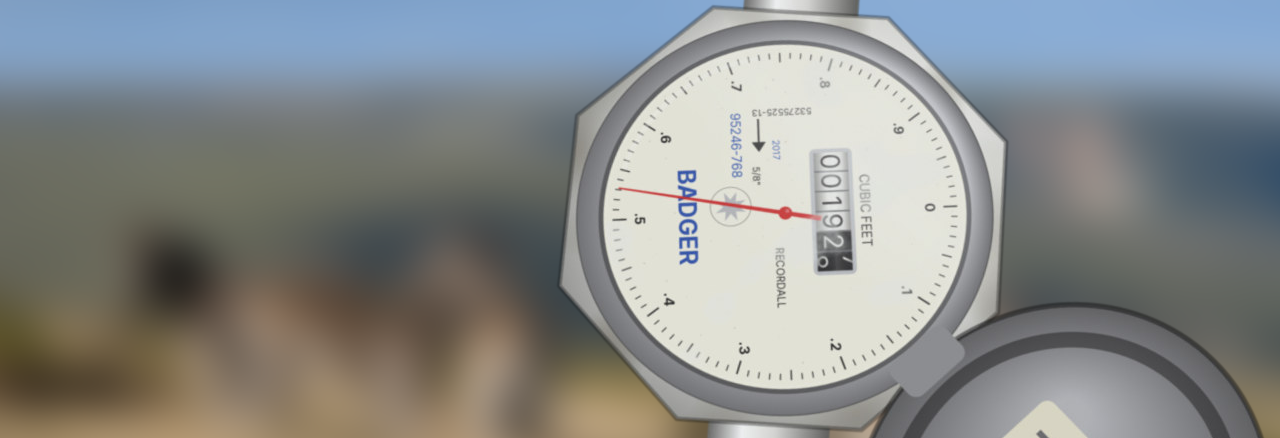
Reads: 1927.53 ft³
